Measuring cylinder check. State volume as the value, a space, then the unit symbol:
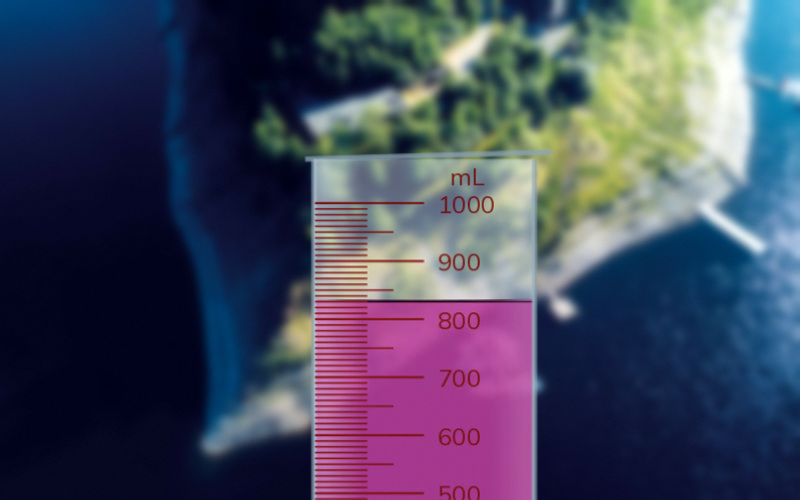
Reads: 830 mL
